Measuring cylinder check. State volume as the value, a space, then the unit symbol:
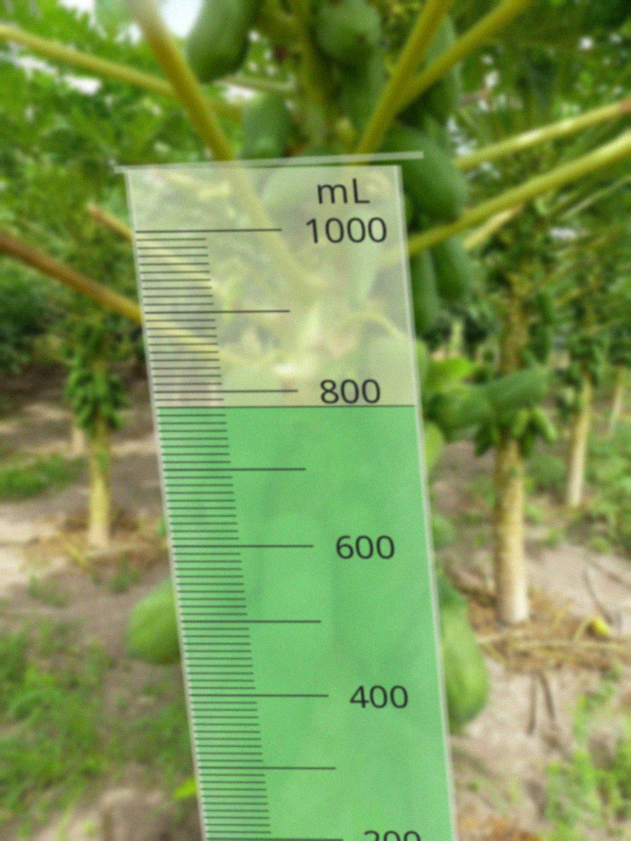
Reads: 780 mL
